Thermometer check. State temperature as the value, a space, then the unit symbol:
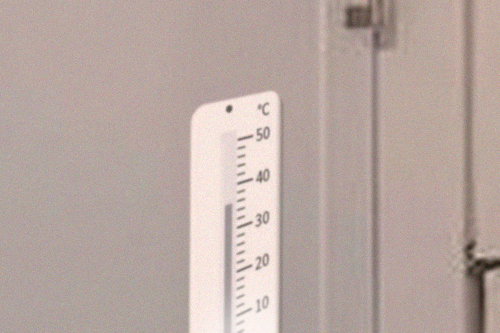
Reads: 36 °C
